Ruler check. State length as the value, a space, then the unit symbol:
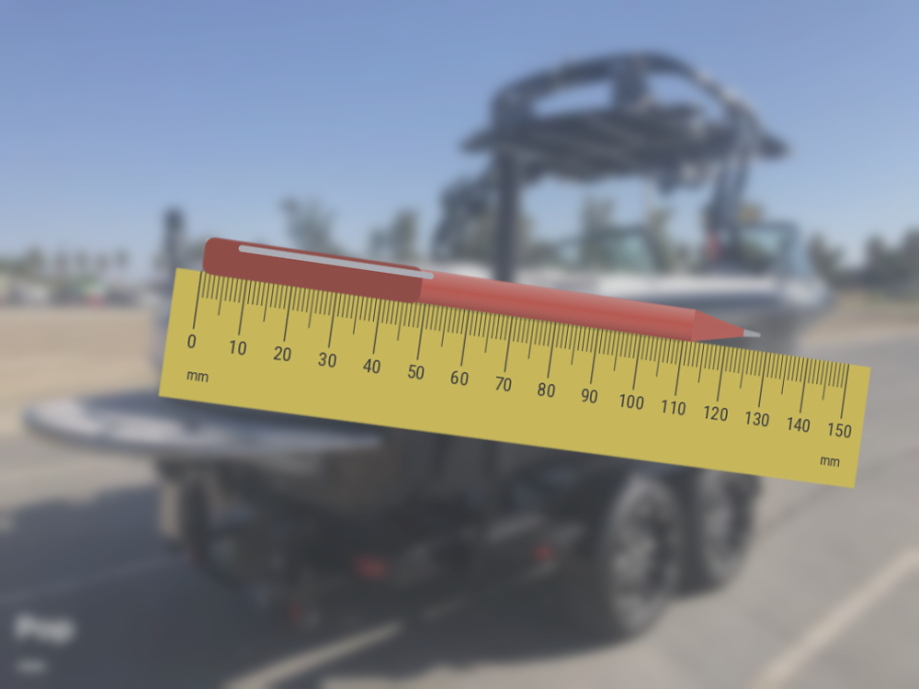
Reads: 128 mm
